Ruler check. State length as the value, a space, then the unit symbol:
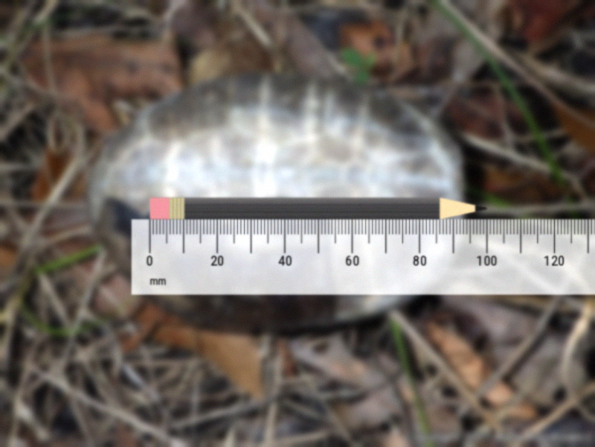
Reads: 100 mm
